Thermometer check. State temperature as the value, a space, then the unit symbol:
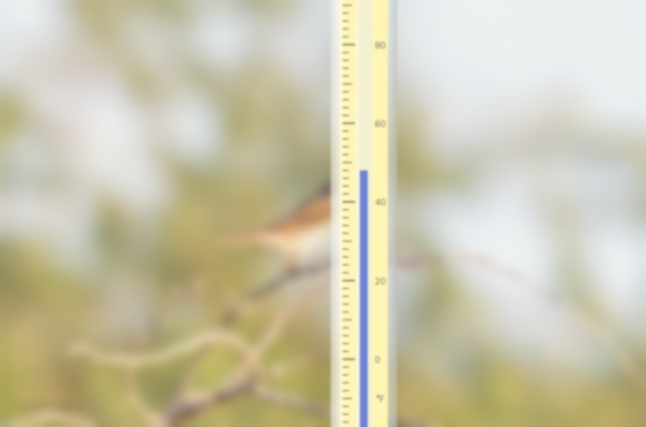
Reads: 48 °F
